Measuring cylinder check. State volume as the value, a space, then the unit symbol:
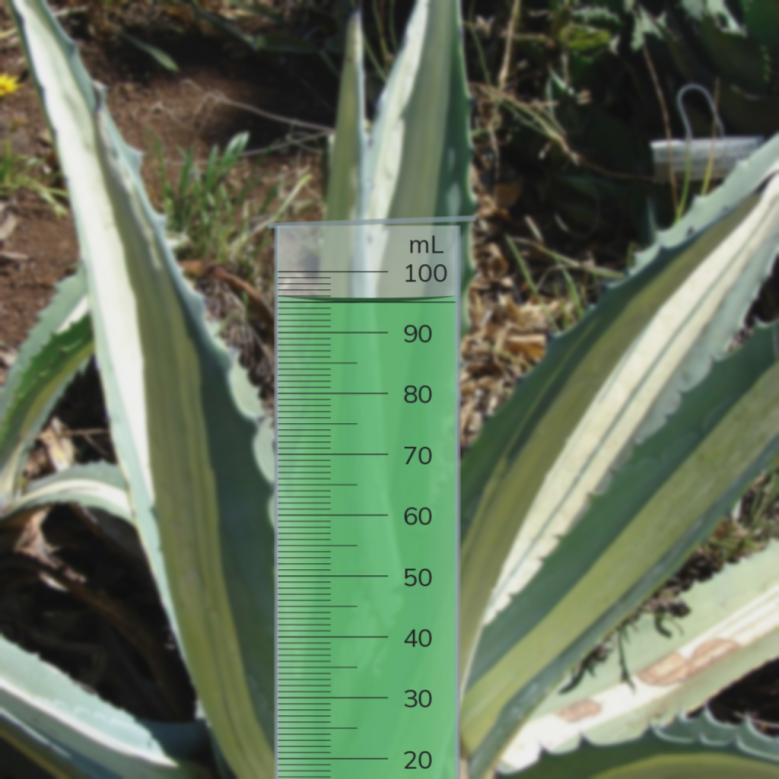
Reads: 95 mL
